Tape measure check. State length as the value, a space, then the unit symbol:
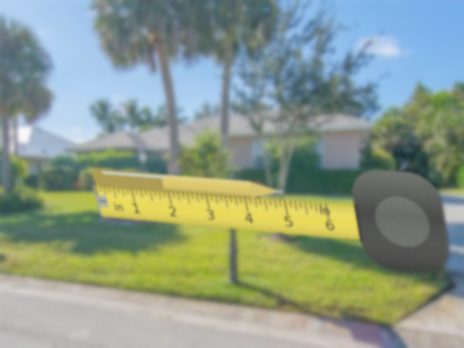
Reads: 5 in
